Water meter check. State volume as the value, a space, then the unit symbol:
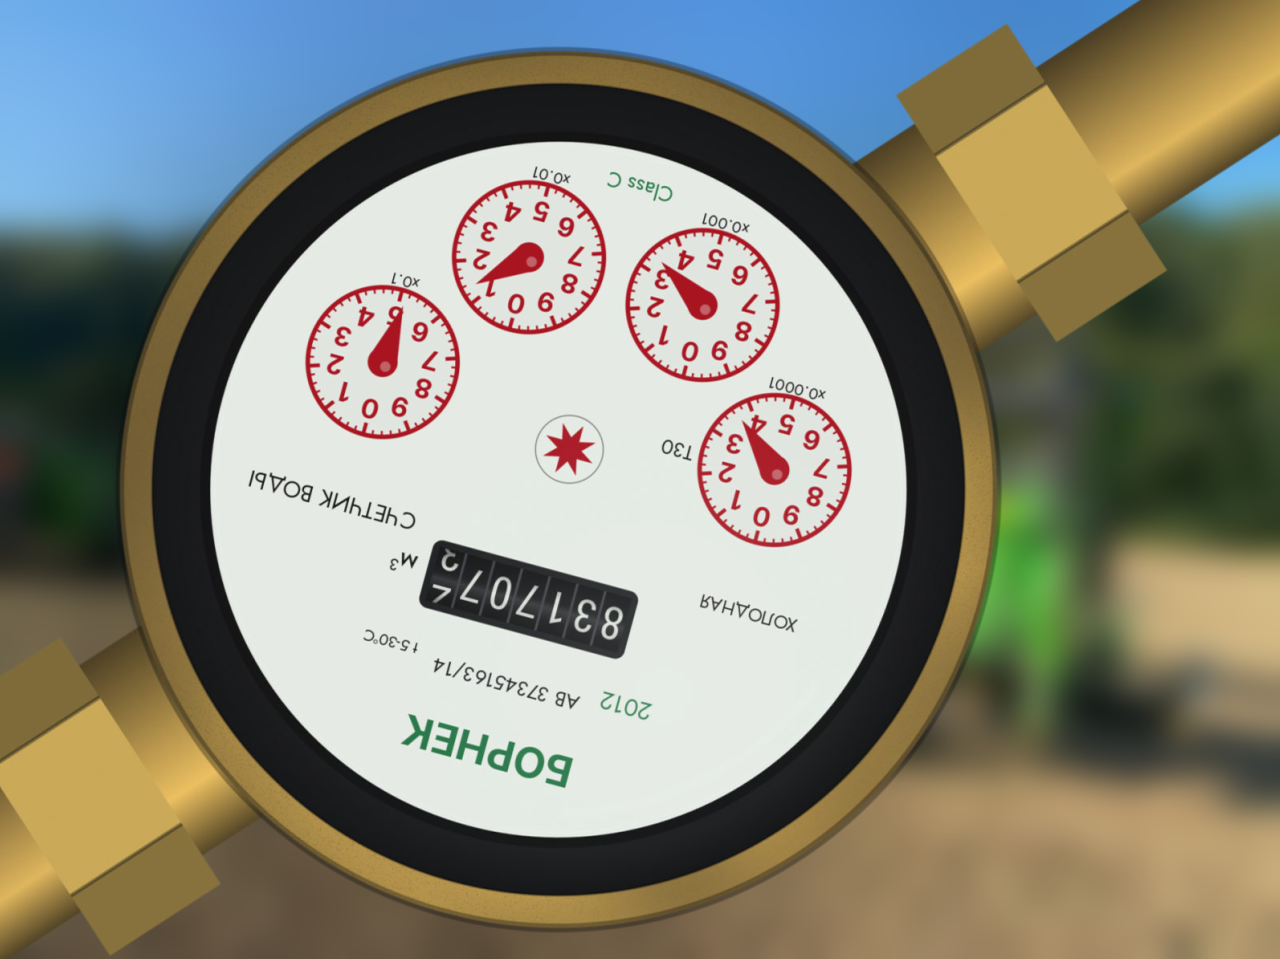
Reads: 8317072.5133 m³
